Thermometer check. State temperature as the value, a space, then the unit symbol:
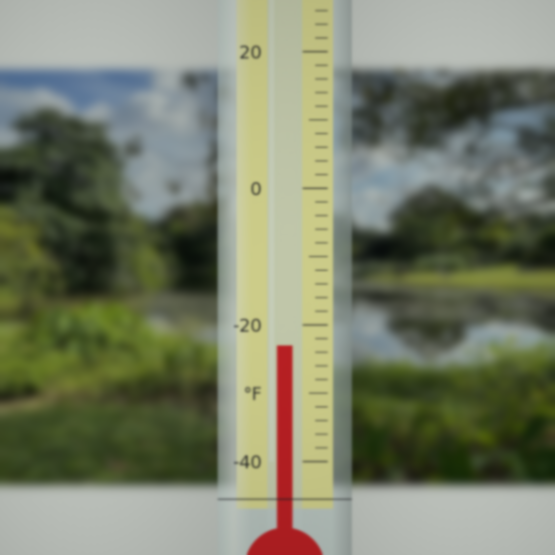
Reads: -23 °F
